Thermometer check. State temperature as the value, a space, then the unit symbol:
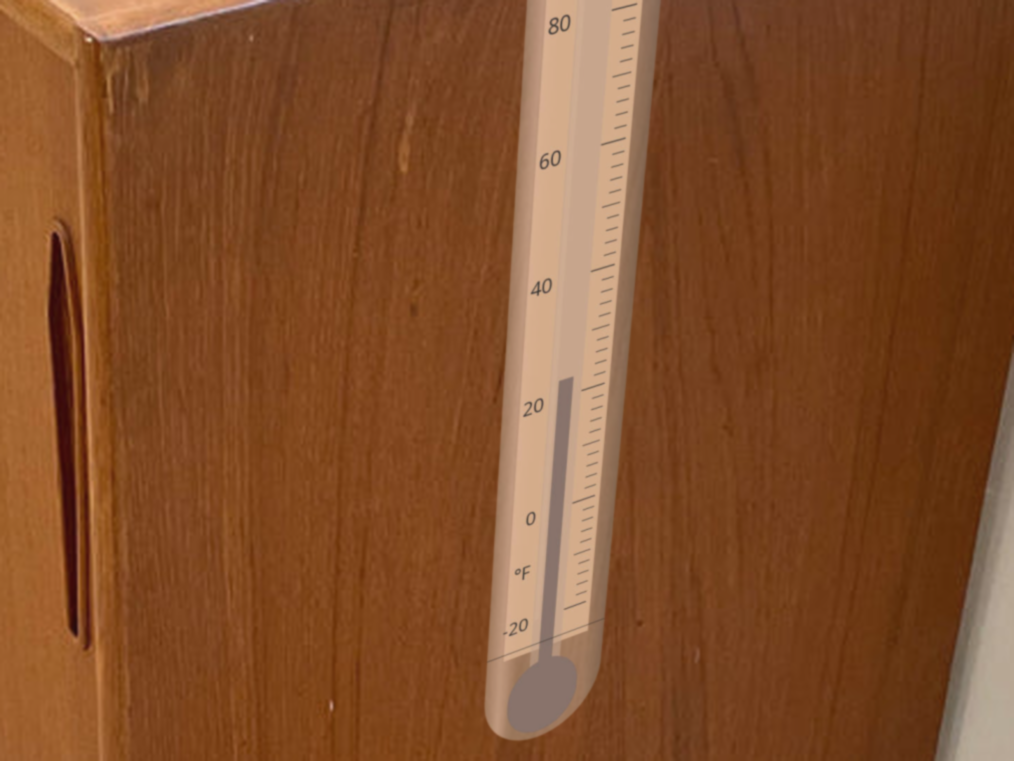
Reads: 23 °F
